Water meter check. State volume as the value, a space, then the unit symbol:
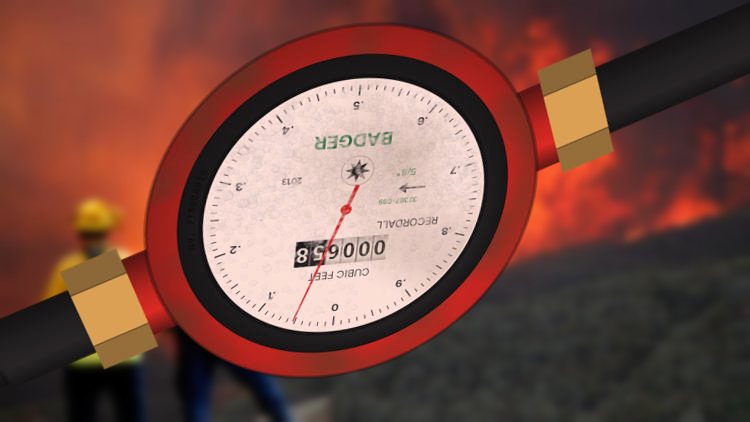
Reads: 658.05 ft³
